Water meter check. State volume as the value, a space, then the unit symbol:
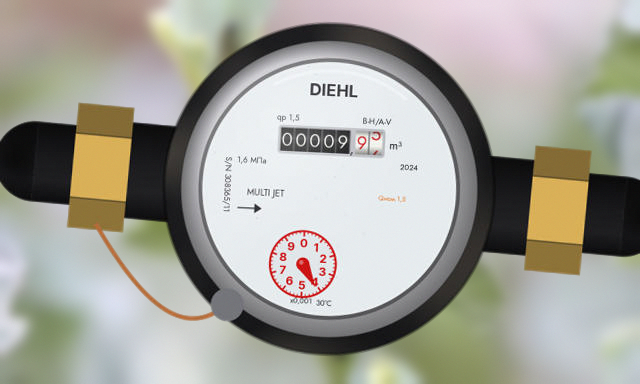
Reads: 9.954 m³
